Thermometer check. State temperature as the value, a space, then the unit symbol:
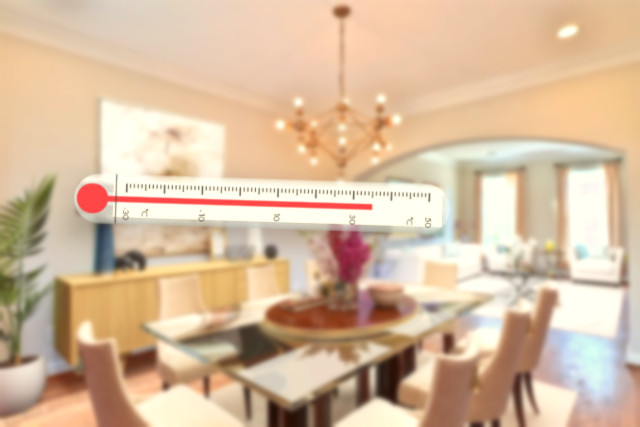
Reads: 35 °C
